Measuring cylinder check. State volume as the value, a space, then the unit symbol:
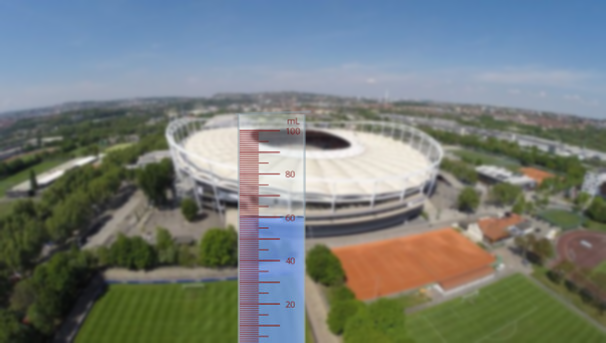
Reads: 60 mL
